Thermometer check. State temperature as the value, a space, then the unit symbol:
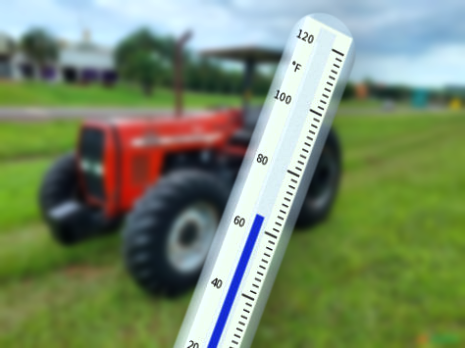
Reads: 64 °F
